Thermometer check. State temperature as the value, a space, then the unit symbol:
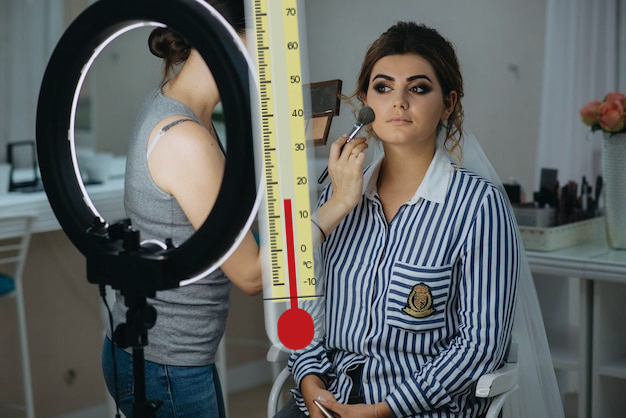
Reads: 15 °C
